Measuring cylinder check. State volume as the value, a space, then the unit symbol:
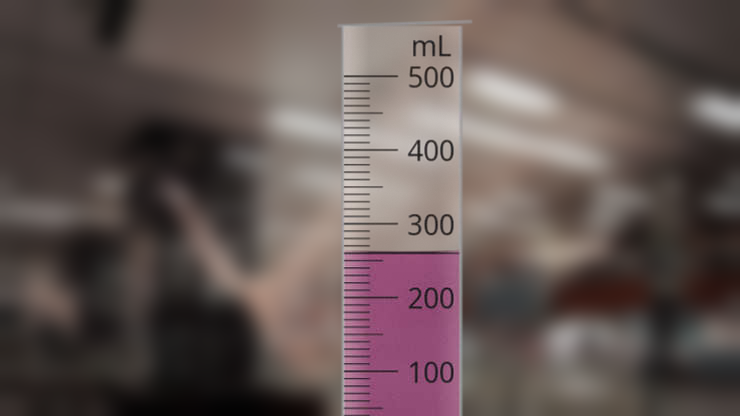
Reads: 260 mL
